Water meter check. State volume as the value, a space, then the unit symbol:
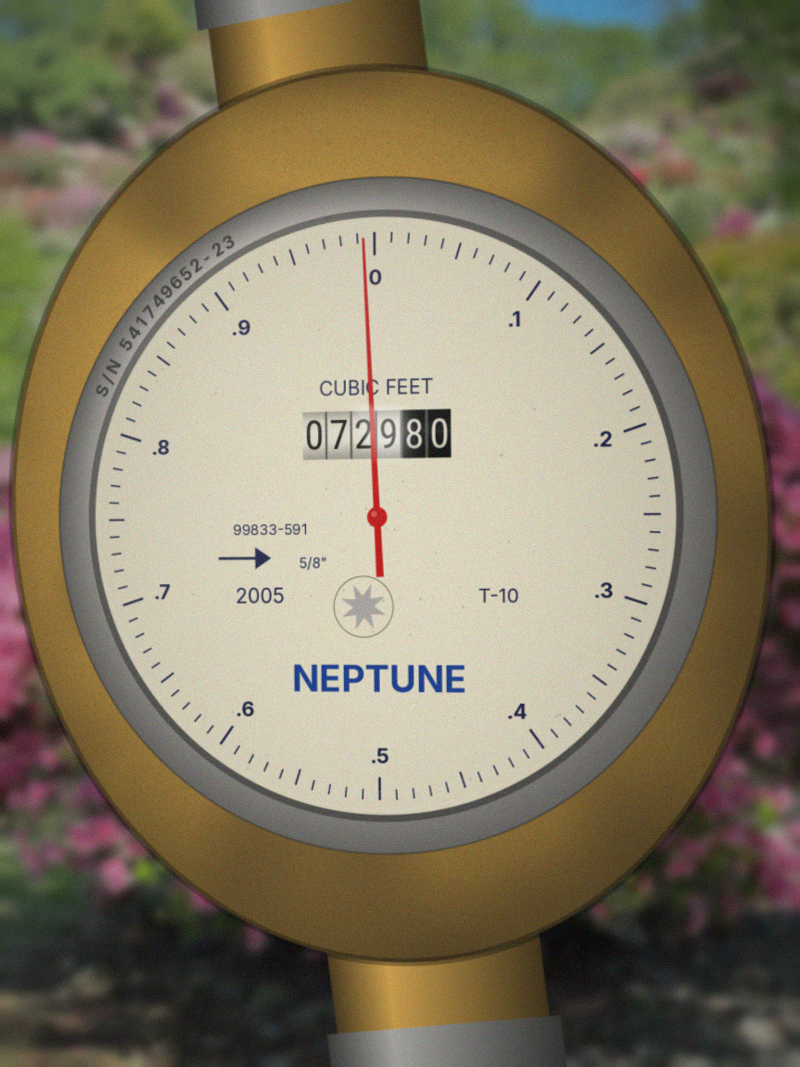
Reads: 72979.99 ft³
